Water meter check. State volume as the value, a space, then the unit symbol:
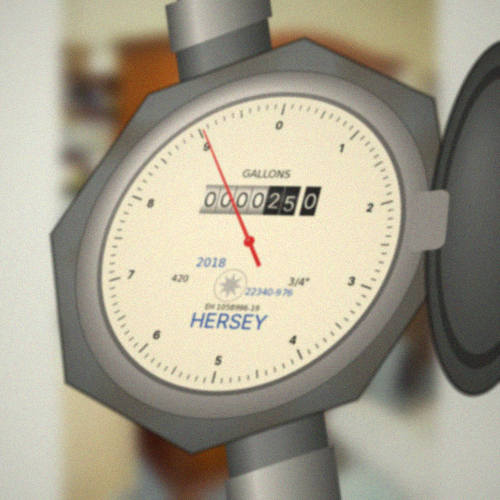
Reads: 249.0 gal
